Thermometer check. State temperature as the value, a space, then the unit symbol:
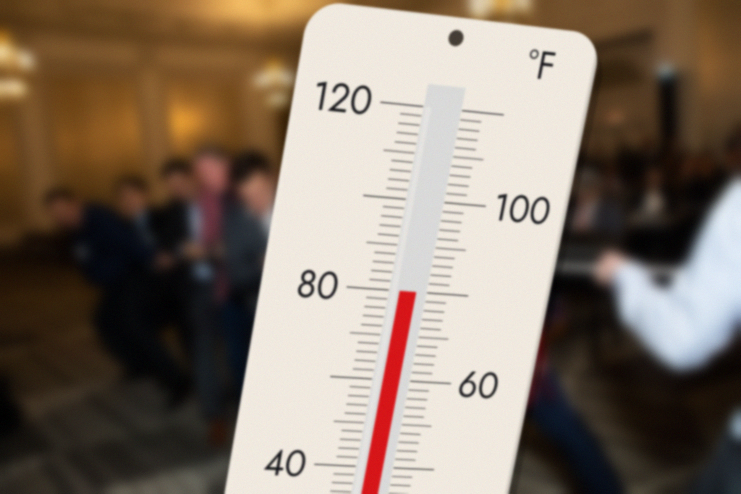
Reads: 80 °F
